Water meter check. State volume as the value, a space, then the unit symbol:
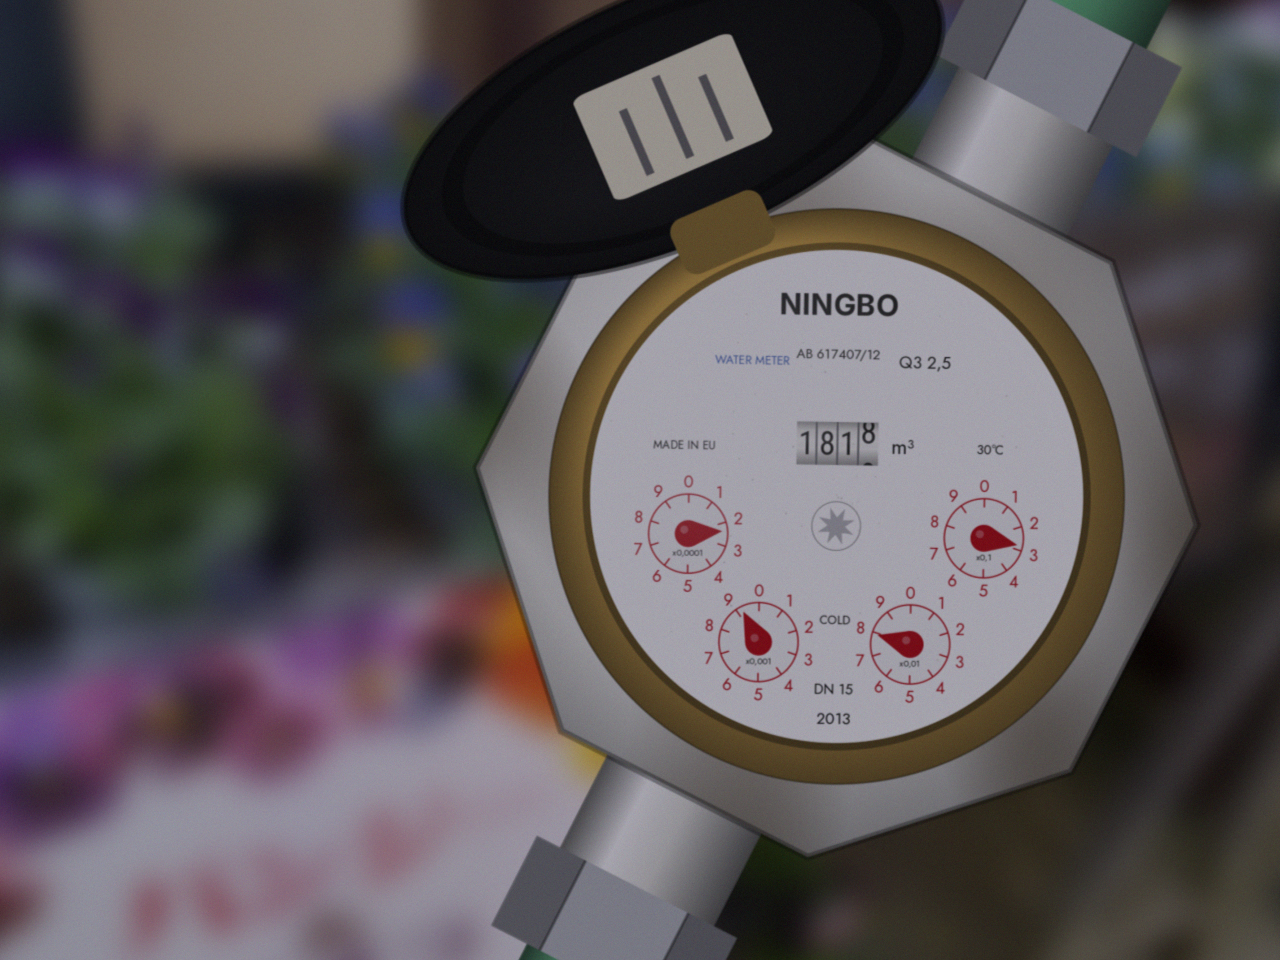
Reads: 1818.2792 m³
